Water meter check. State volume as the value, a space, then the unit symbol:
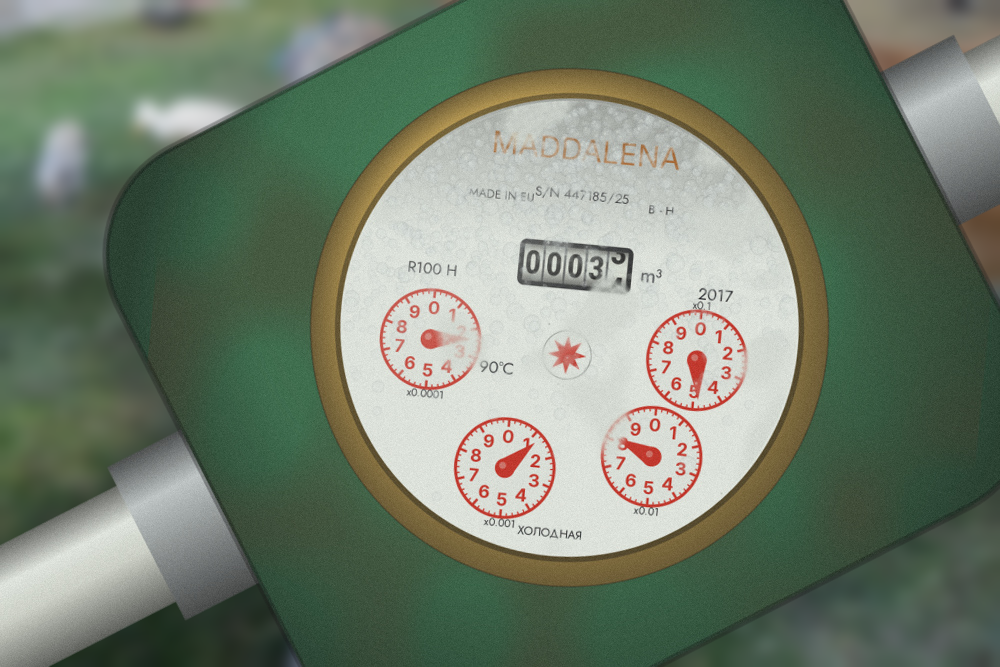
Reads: 33.4812 m³
